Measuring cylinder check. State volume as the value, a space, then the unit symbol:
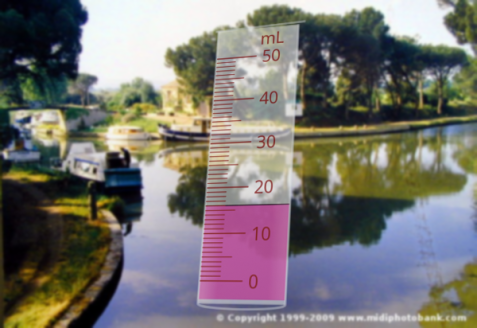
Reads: 16 mL
